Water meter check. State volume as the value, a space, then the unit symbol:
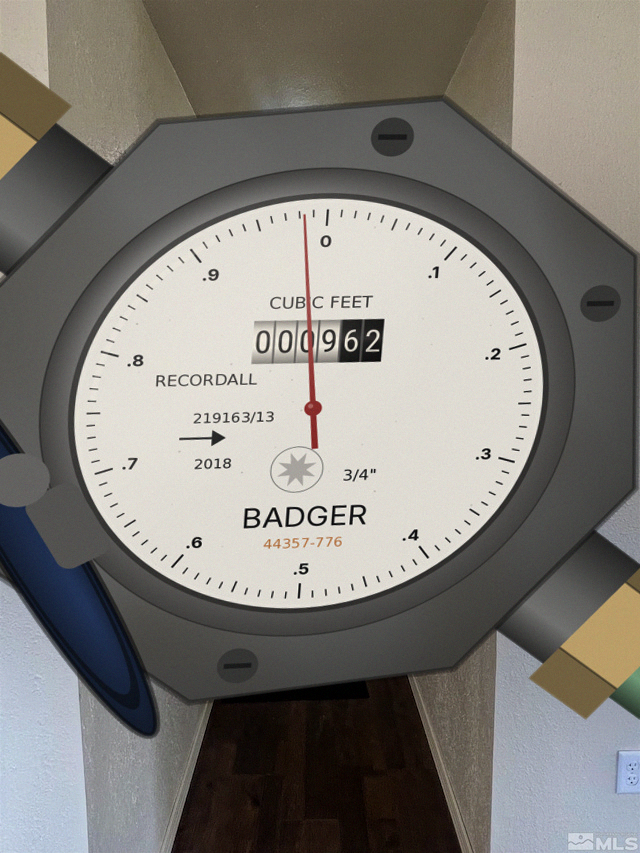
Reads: 961.98 ft³
